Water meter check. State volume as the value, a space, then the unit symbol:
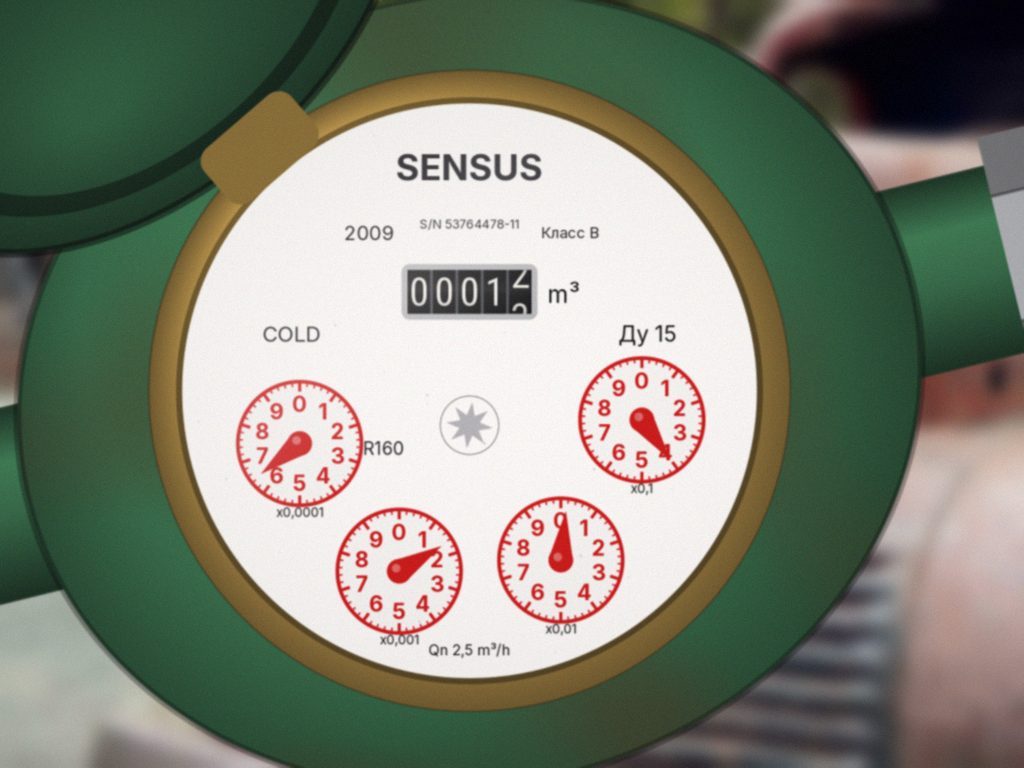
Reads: 12.4016 m³
